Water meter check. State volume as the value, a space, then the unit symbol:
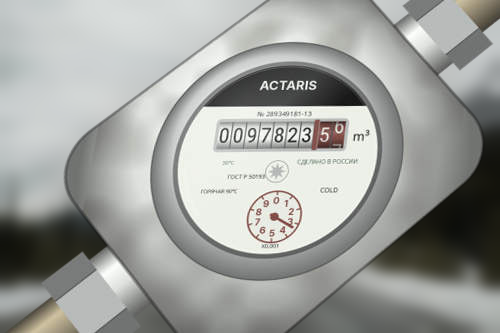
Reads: 97823.563 m³
